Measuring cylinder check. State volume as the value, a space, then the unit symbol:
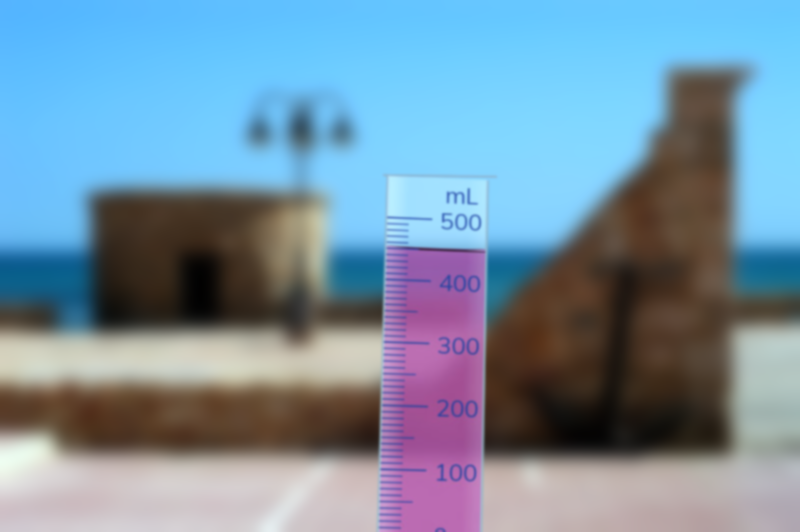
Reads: 450 mL
